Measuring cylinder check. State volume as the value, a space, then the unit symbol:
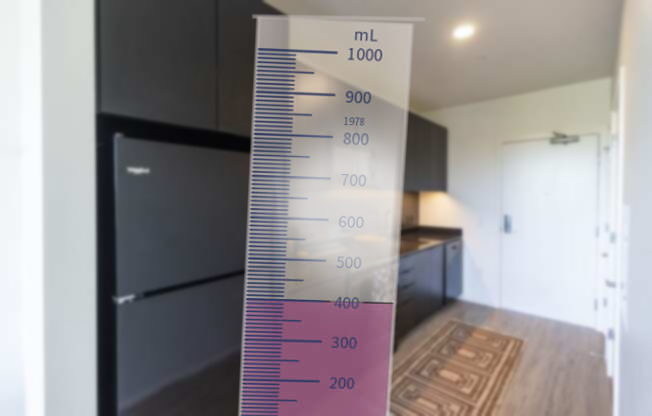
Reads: 400 mL
